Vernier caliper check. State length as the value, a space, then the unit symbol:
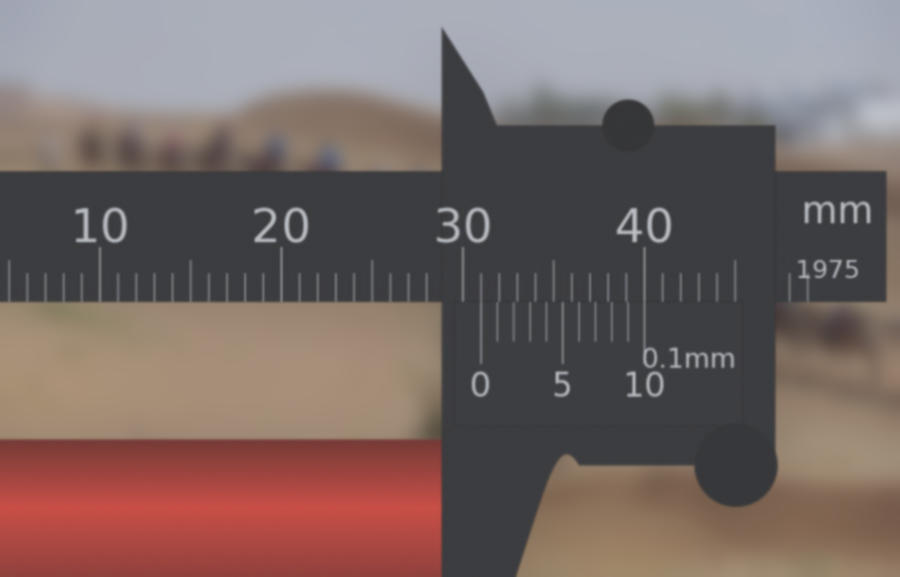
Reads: 31.0 mm
